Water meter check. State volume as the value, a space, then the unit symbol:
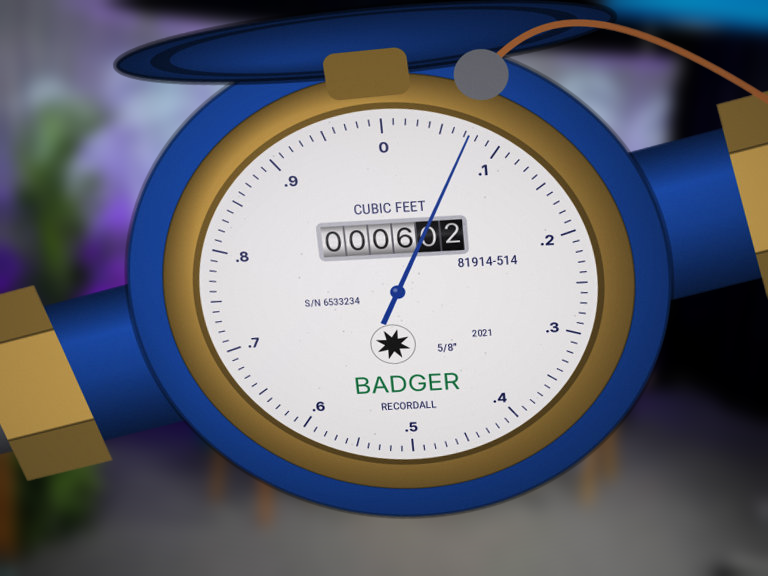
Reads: 602.07 ft³
